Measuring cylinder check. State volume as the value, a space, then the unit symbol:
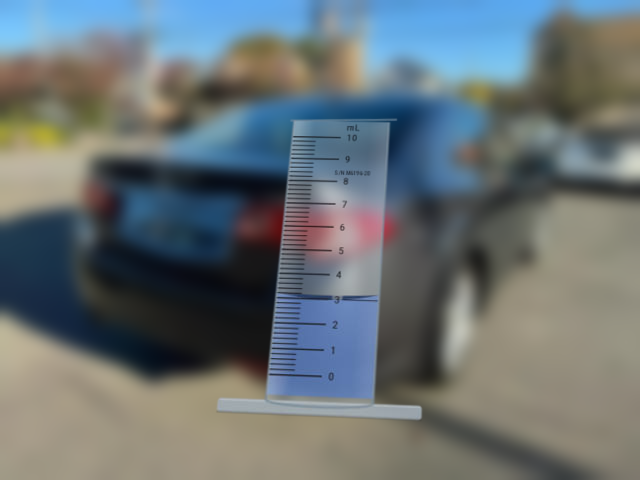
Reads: 3 mL
